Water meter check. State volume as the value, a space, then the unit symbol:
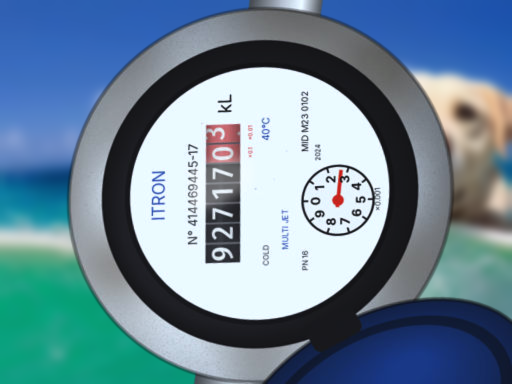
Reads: 92717.032 kL
